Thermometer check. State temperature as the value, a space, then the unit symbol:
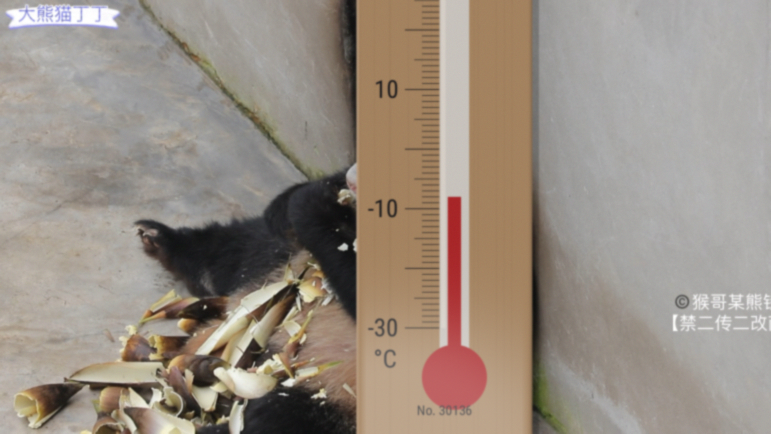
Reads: -8 °C
